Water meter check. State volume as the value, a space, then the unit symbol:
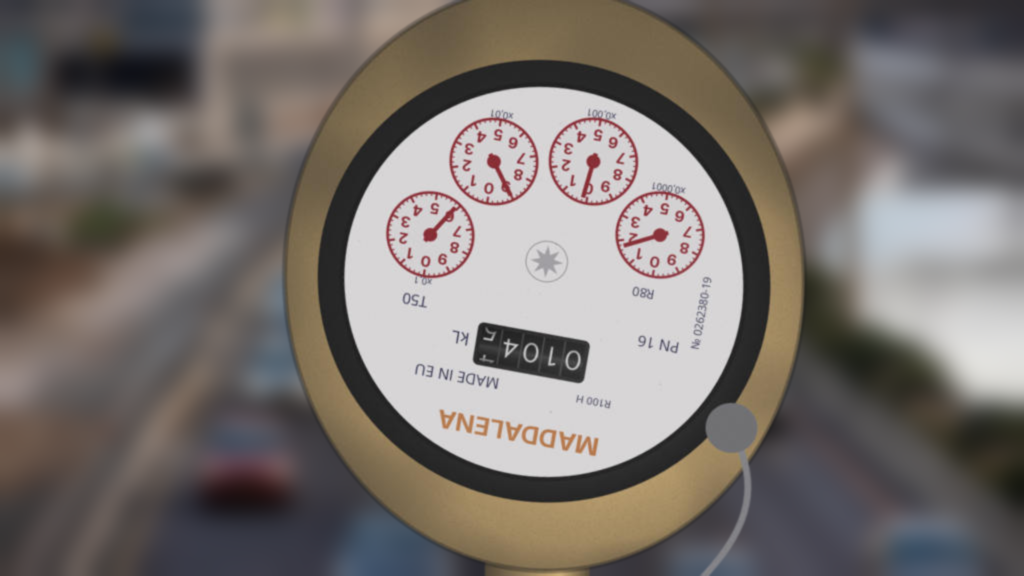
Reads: 1044.5901 kL
